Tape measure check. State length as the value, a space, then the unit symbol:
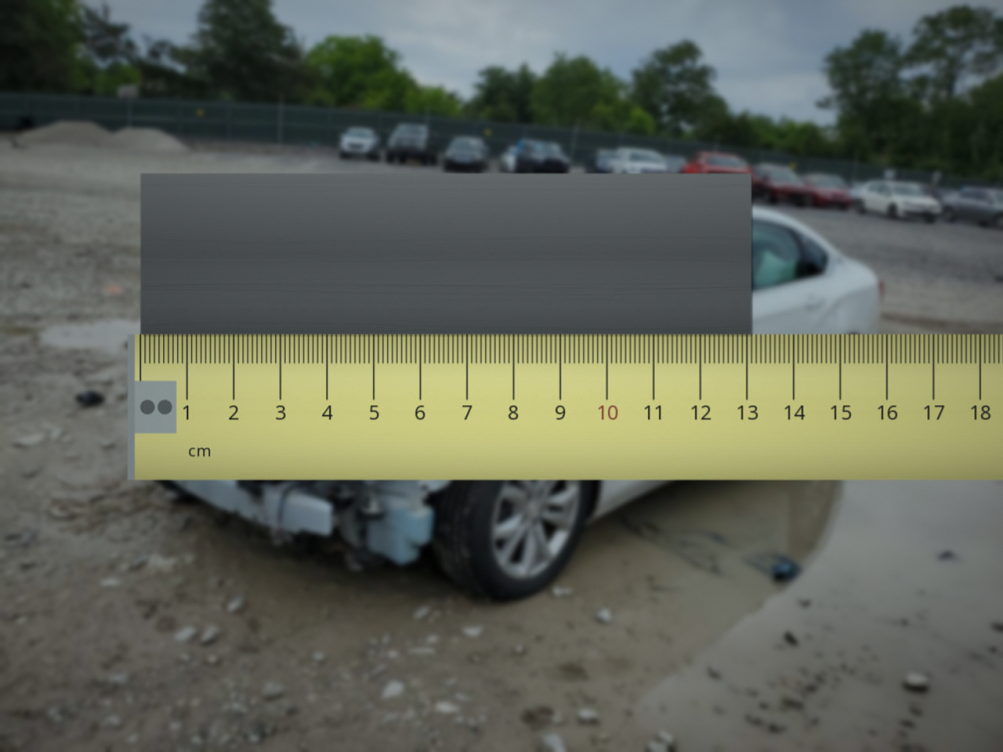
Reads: 13.1 cm
